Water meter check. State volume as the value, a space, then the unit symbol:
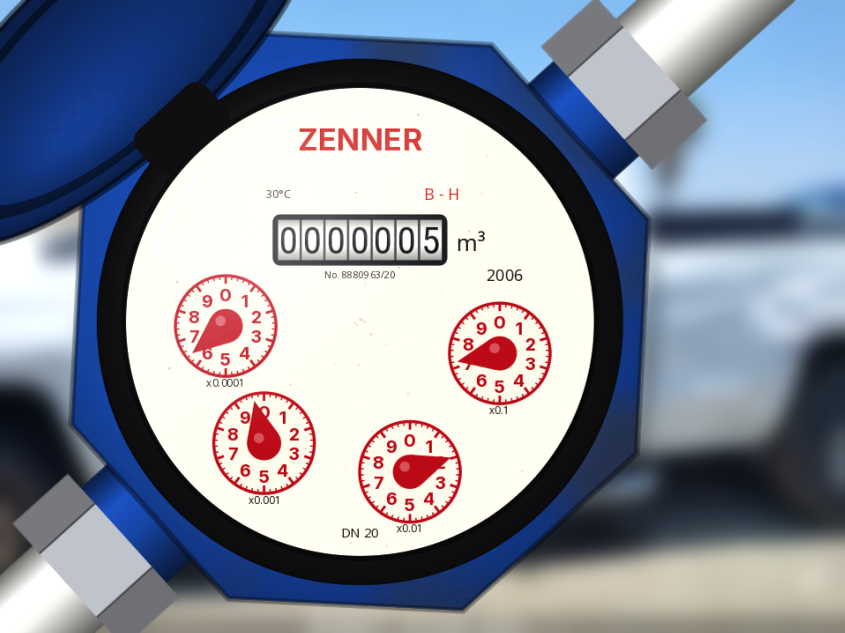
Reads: 5.7196 m³
